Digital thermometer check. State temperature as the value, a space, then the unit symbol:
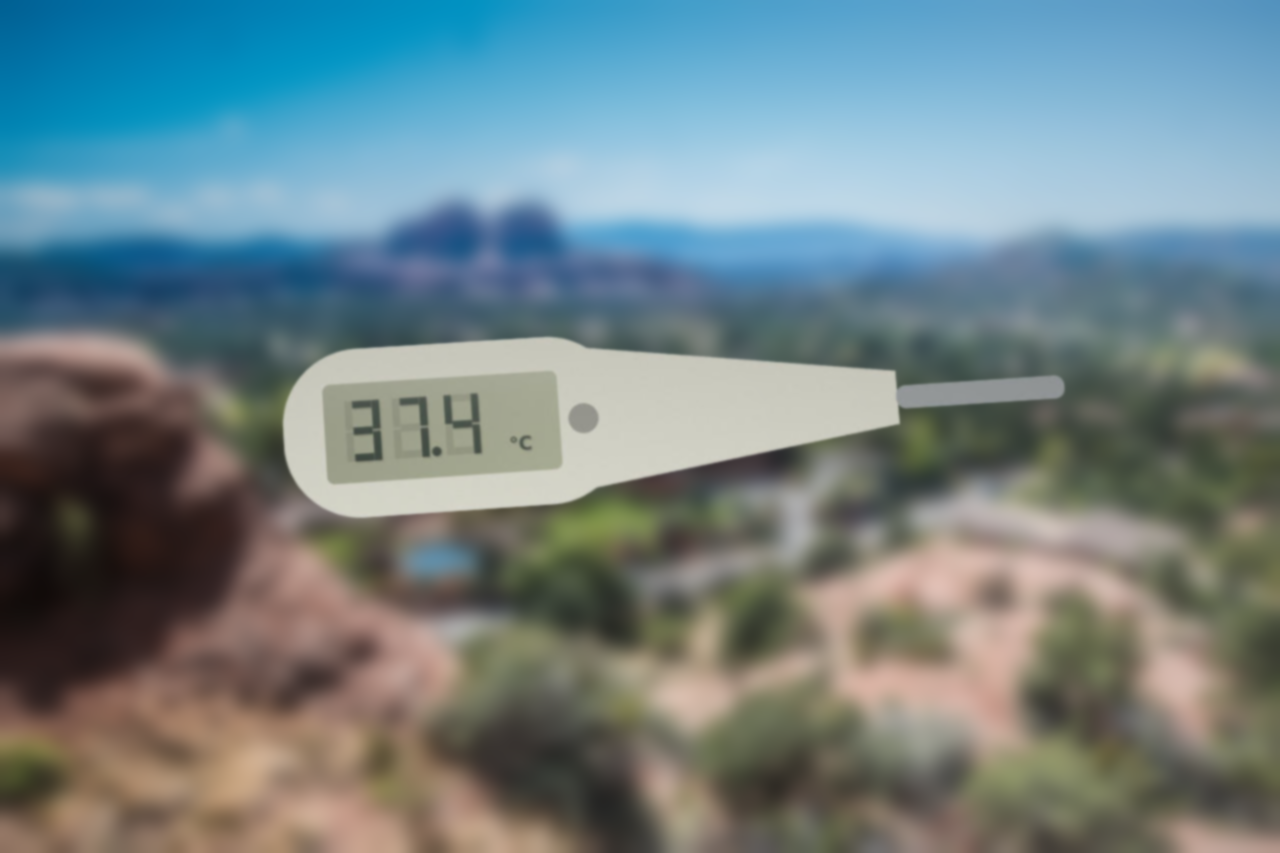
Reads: 37.4 °C
